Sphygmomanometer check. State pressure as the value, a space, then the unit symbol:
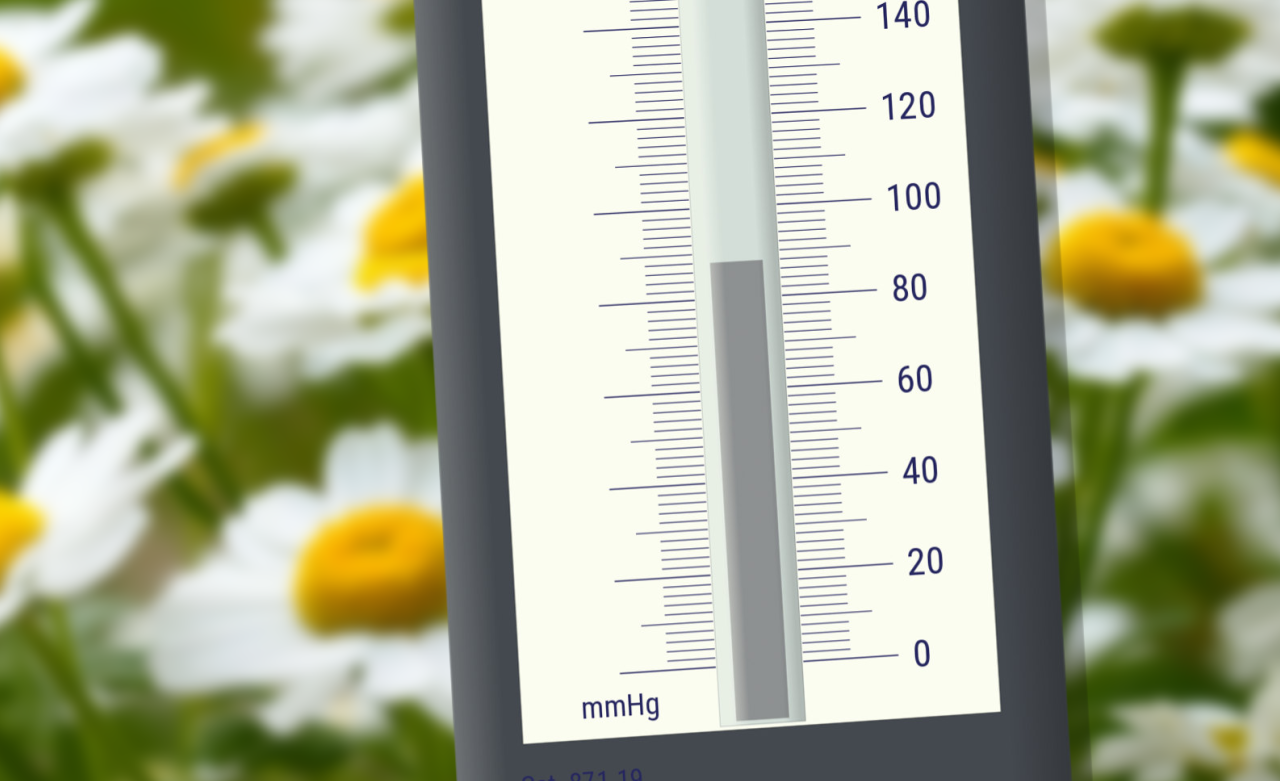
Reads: 88 mmHg
